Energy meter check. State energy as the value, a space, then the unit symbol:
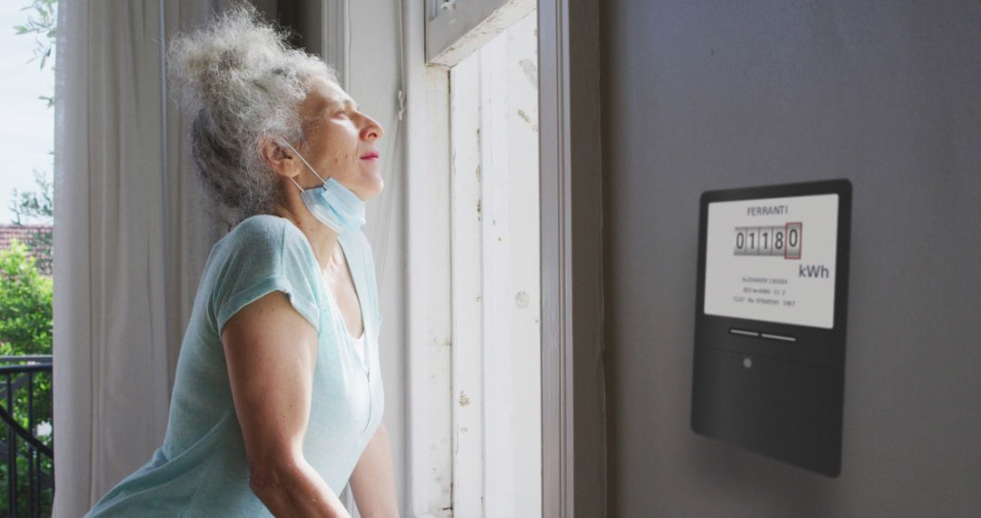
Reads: 118.0 kWh
